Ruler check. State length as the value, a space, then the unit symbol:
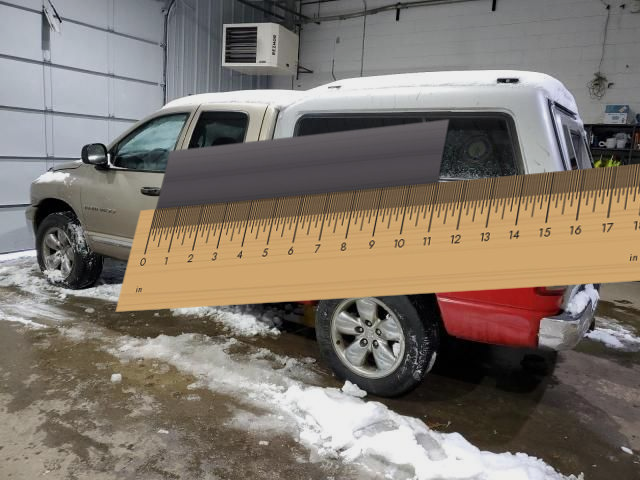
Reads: 11 in
